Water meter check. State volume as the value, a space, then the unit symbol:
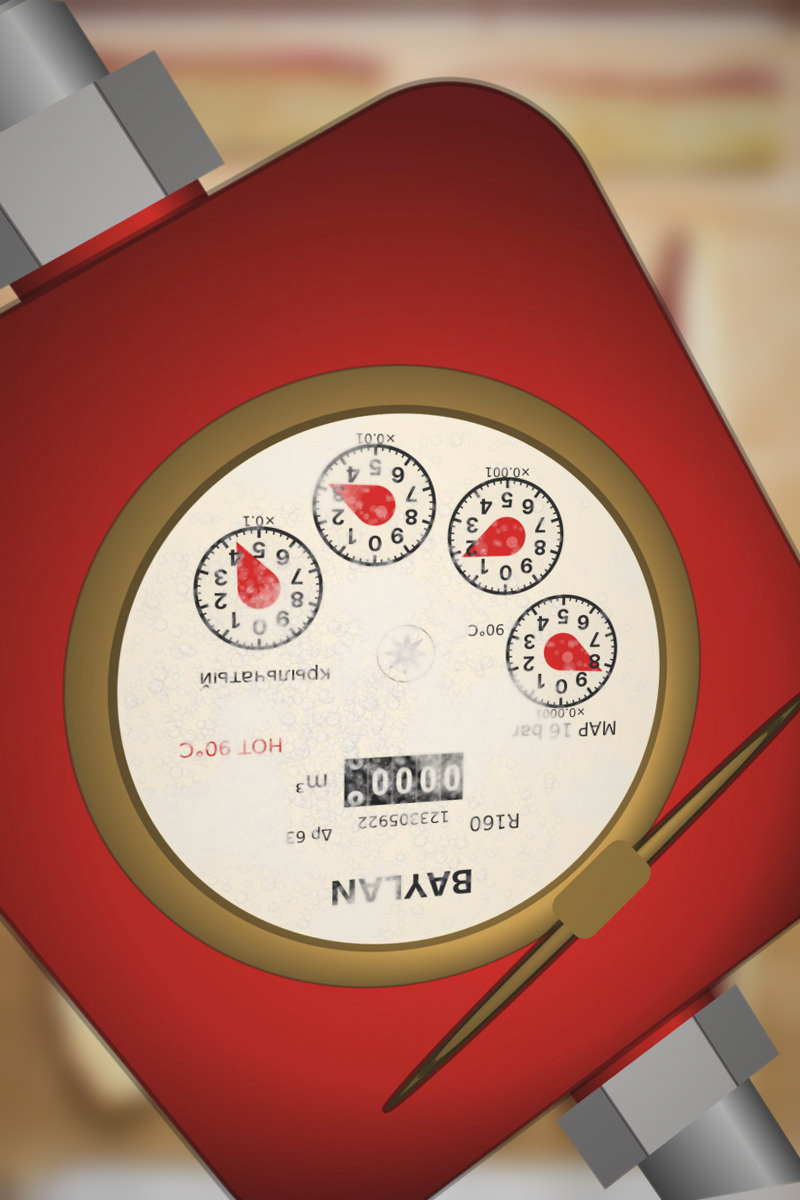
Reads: 8.4318 m³
